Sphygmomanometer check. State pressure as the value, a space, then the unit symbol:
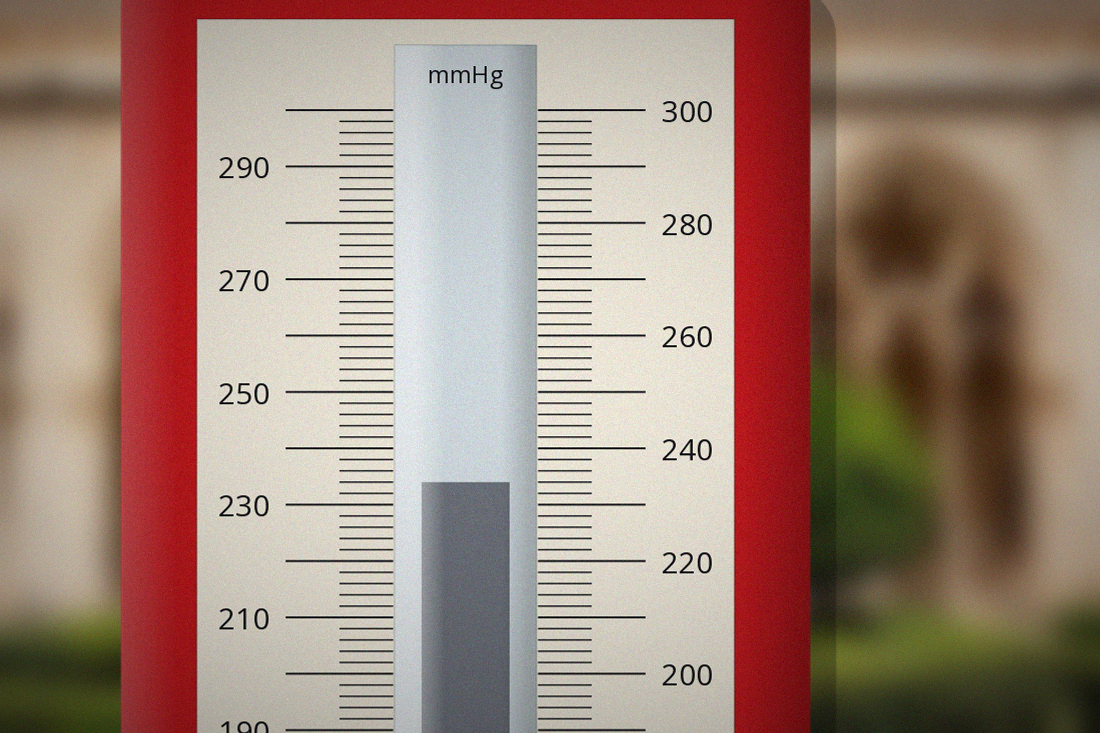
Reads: 234 mmHg
